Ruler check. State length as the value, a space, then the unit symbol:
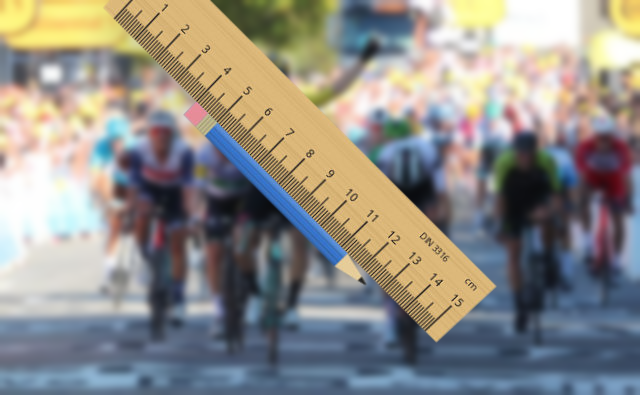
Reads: 8.5 cm
